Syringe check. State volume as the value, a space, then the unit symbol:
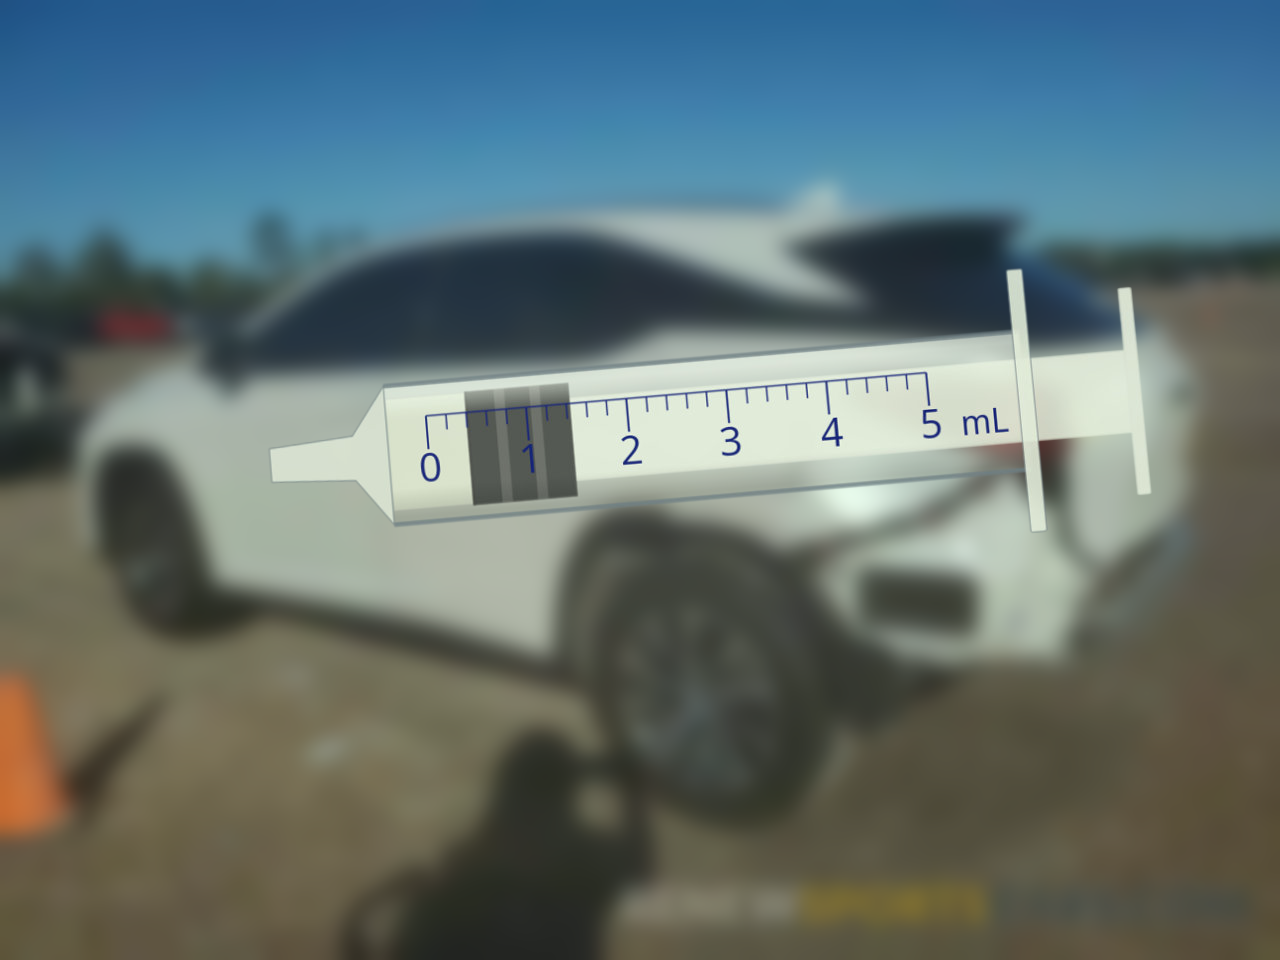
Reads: 0.4 mL
